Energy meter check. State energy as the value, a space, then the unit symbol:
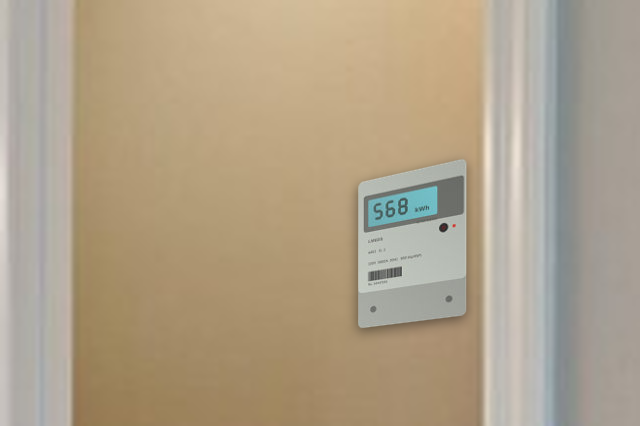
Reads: 568 kWh
